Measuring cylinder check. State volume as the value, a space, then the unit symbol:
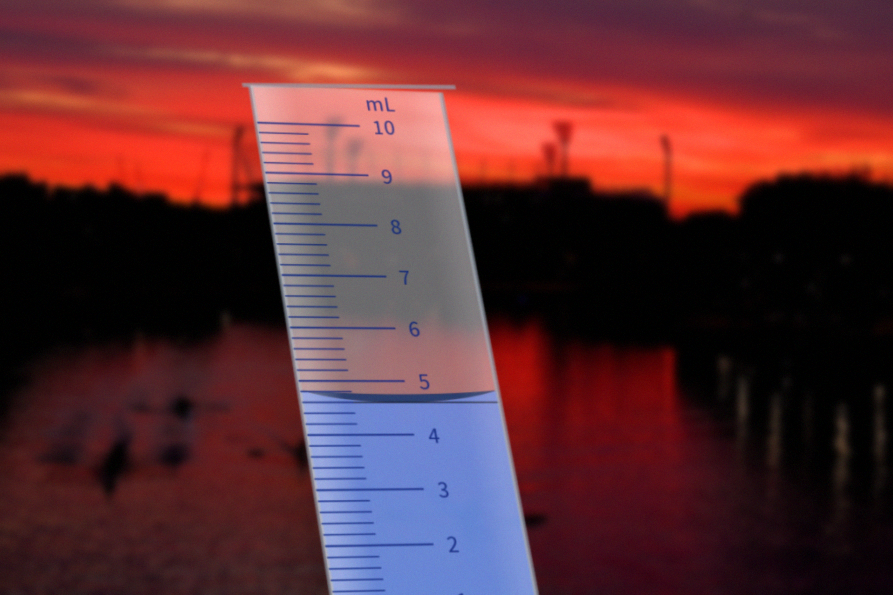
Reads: 4.6 mL
